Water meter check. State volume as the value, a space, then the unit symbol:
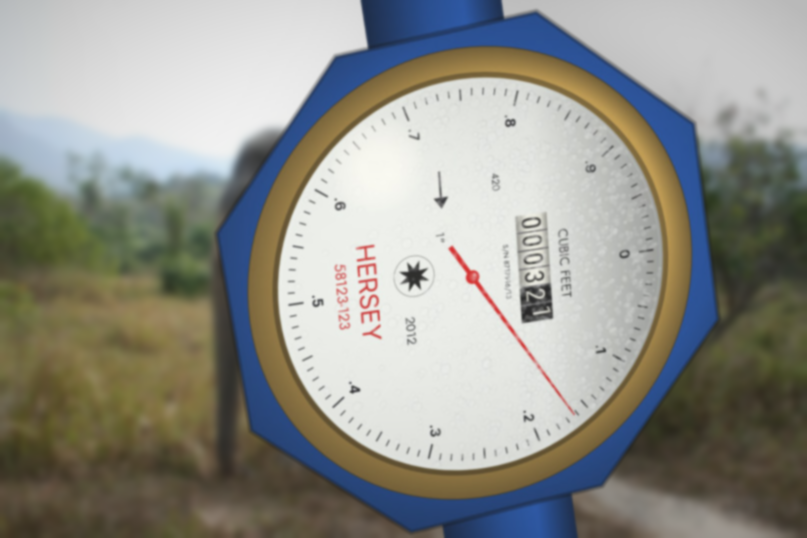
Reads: 321.16 ft³
